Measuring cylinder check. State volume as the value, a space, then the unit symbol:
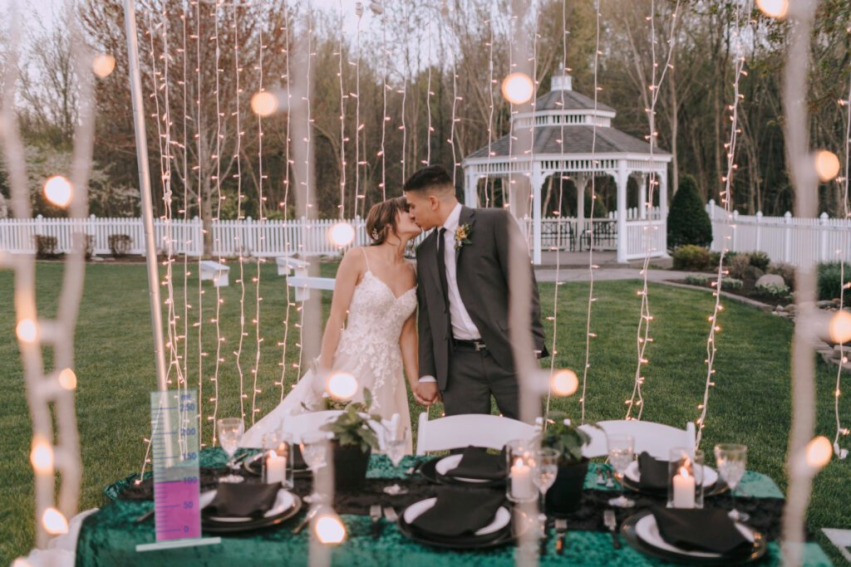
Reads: 100 mL
